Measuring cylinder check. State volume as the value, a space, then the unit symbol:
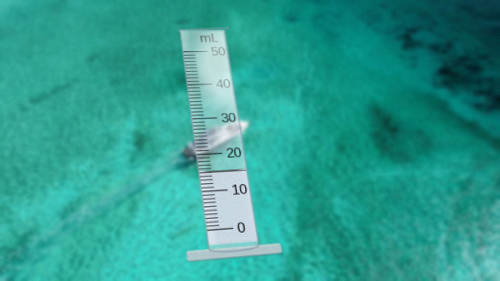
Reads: 15 mL
